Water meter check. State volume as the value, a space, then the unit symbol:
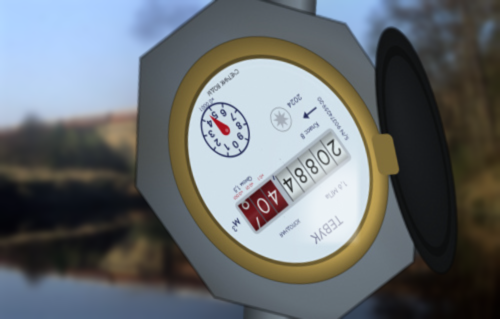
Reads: 20884.4074 m³
